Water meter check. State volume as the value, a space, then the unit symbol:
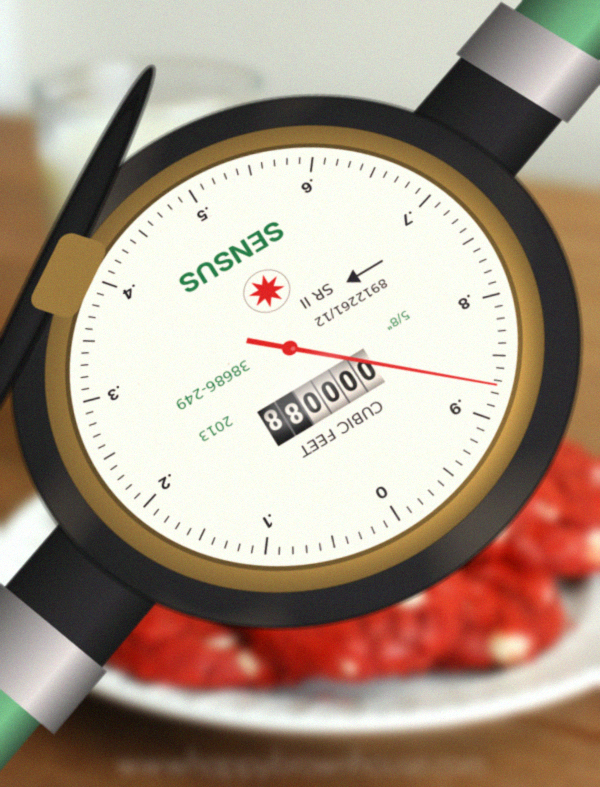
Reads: 87.87 ft³
